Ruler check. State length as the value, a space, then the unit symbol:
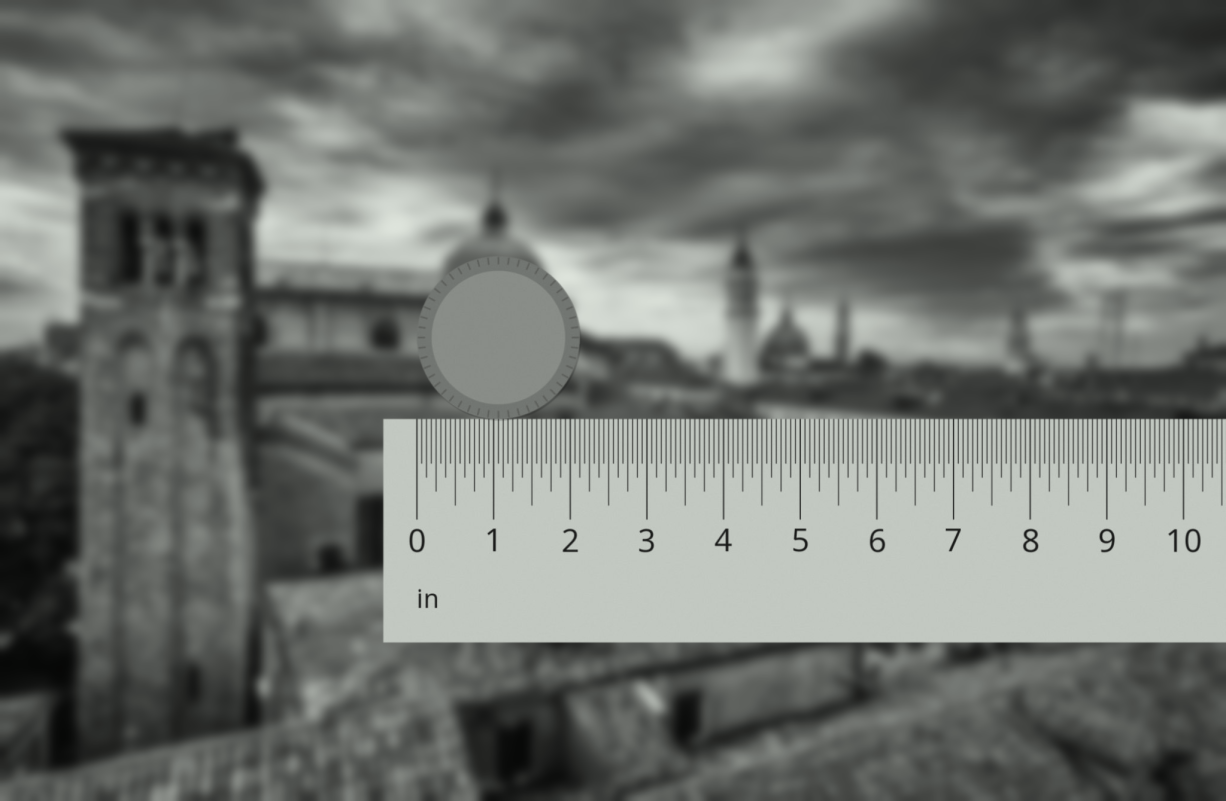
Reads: 2.125 in
